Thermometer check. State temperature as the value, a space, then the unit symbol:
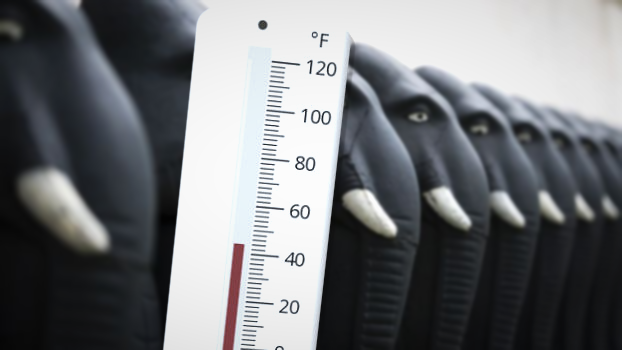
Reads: 44 °F
